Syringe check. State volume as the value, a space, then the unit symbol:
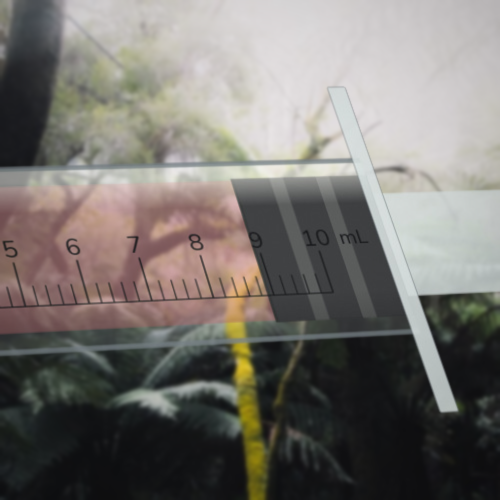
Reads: 8.9 mL
